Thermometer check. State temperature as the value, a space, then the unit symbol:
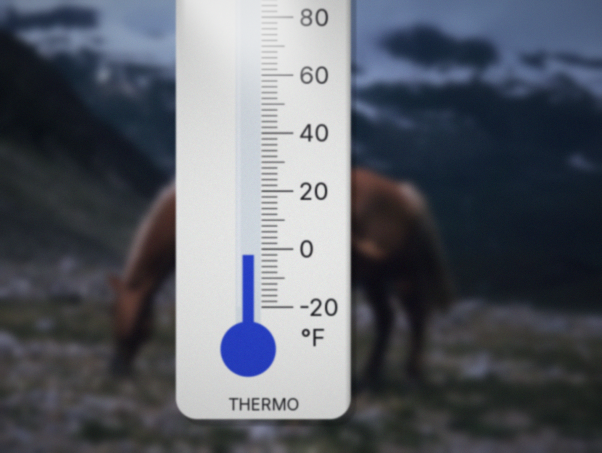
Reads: -2 °F
